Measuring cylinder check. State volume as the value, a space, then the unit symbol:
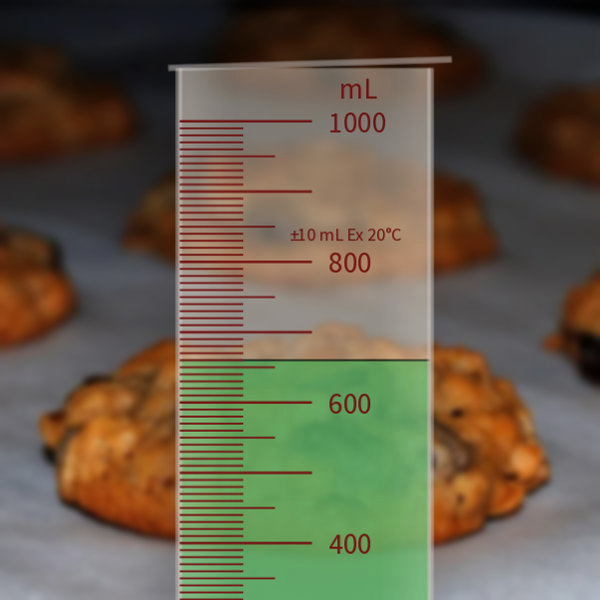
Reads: 660 mL
